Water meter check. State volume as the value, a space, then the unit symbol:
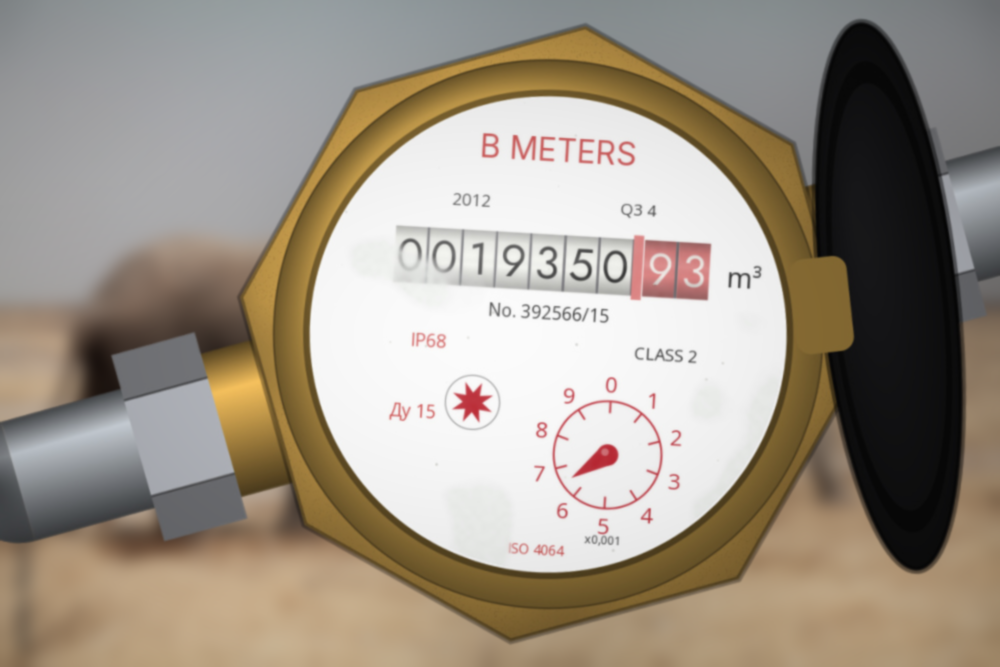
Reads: 19350.936 m³
